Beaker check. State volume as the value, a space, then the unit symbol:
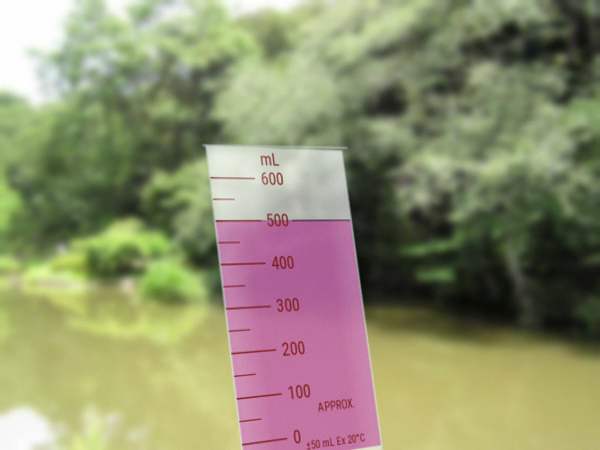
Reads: 500 mL
